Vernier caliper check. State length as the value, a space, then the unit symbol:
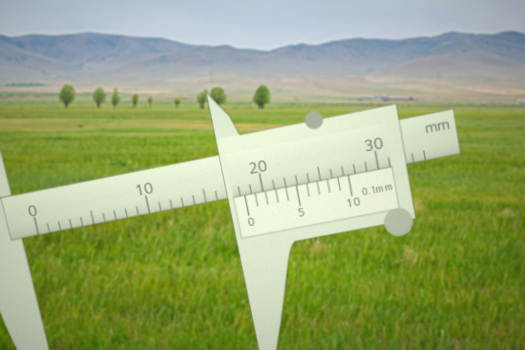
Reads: 18.4 mm
